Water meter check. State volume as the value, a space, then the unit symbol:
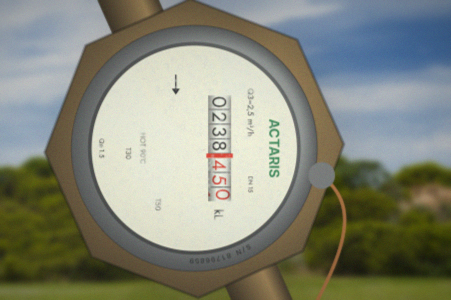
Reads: 238.450 kL
